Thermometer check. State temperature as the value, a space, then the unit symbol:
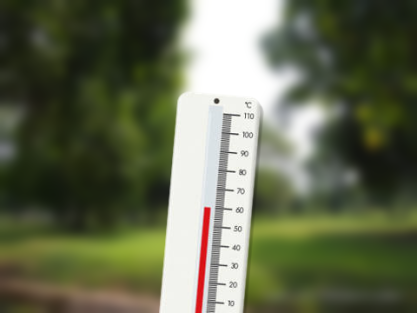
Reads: 60 °C
